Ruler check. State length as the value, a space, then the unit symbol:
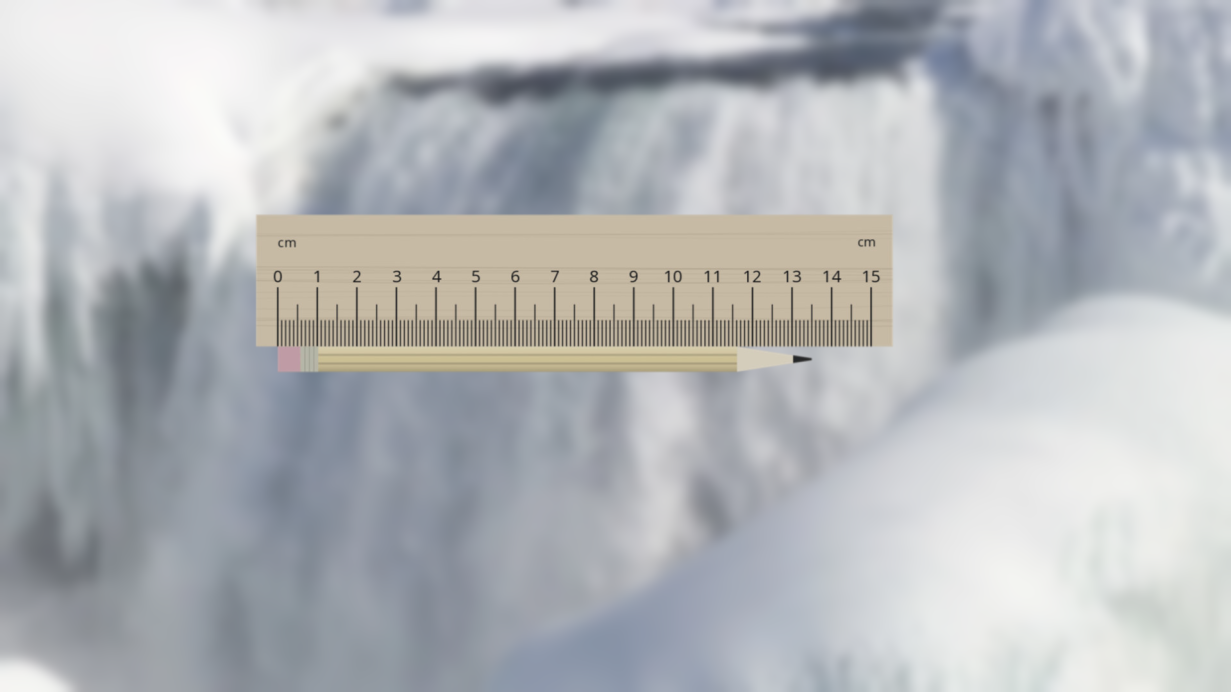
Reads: 13.5 cm
